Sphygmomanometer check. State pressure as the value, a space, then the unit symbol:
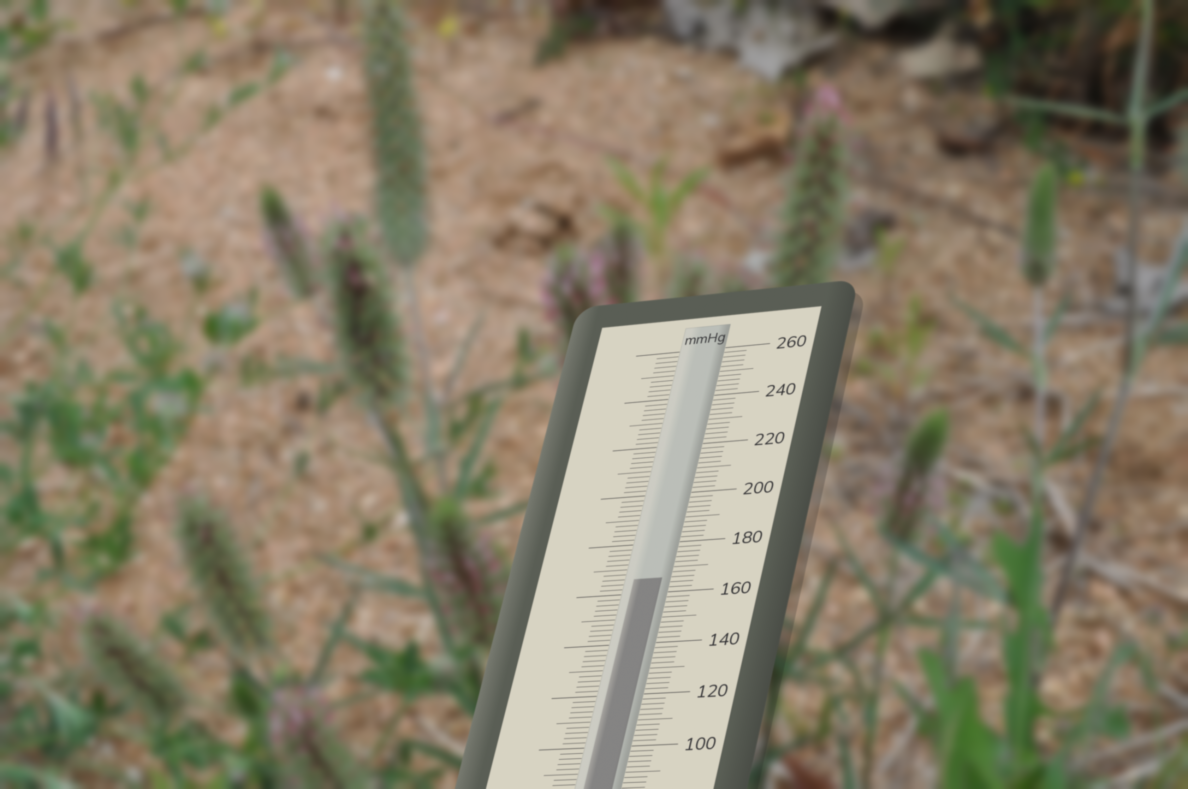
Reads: 166 mmHg
